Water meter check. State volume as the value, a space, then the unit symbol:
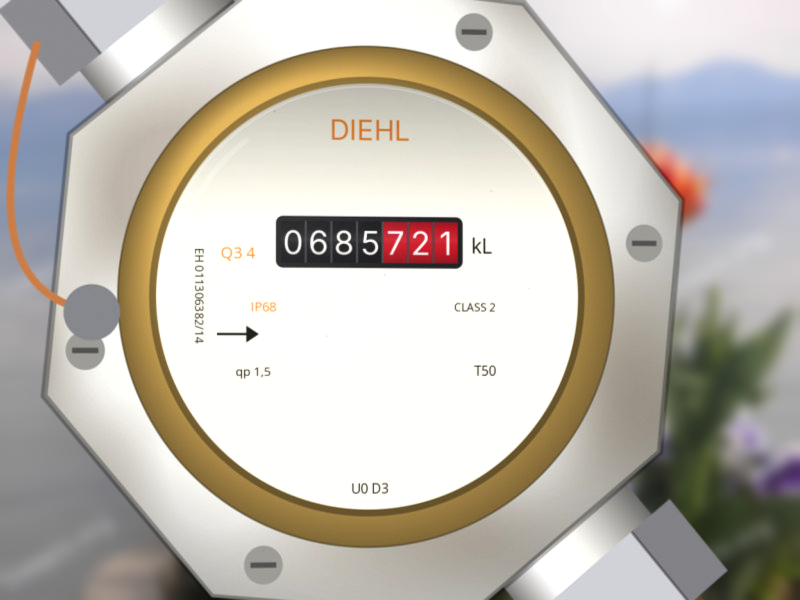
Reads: 685.721 kL
